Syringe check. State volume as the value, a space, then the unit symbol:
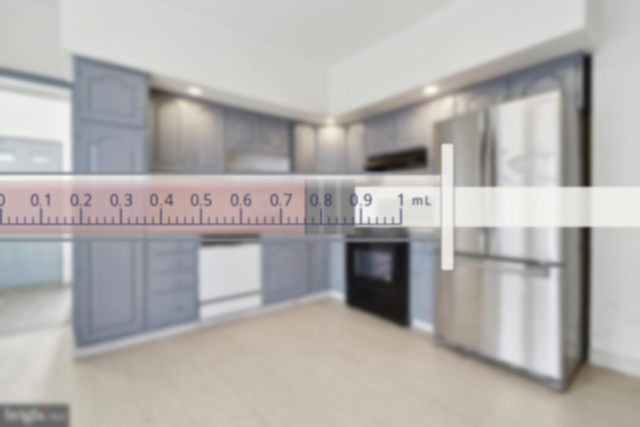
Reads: 0.76 mL
